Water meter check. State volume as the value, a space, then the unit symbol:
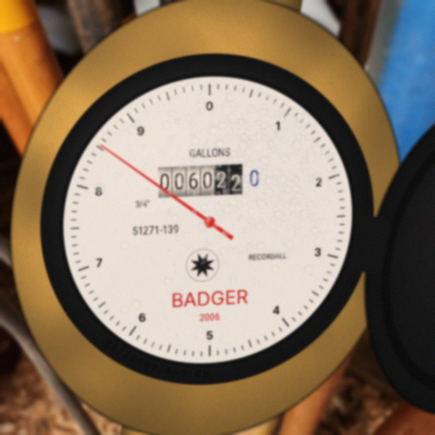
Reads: 60218.5 gal
